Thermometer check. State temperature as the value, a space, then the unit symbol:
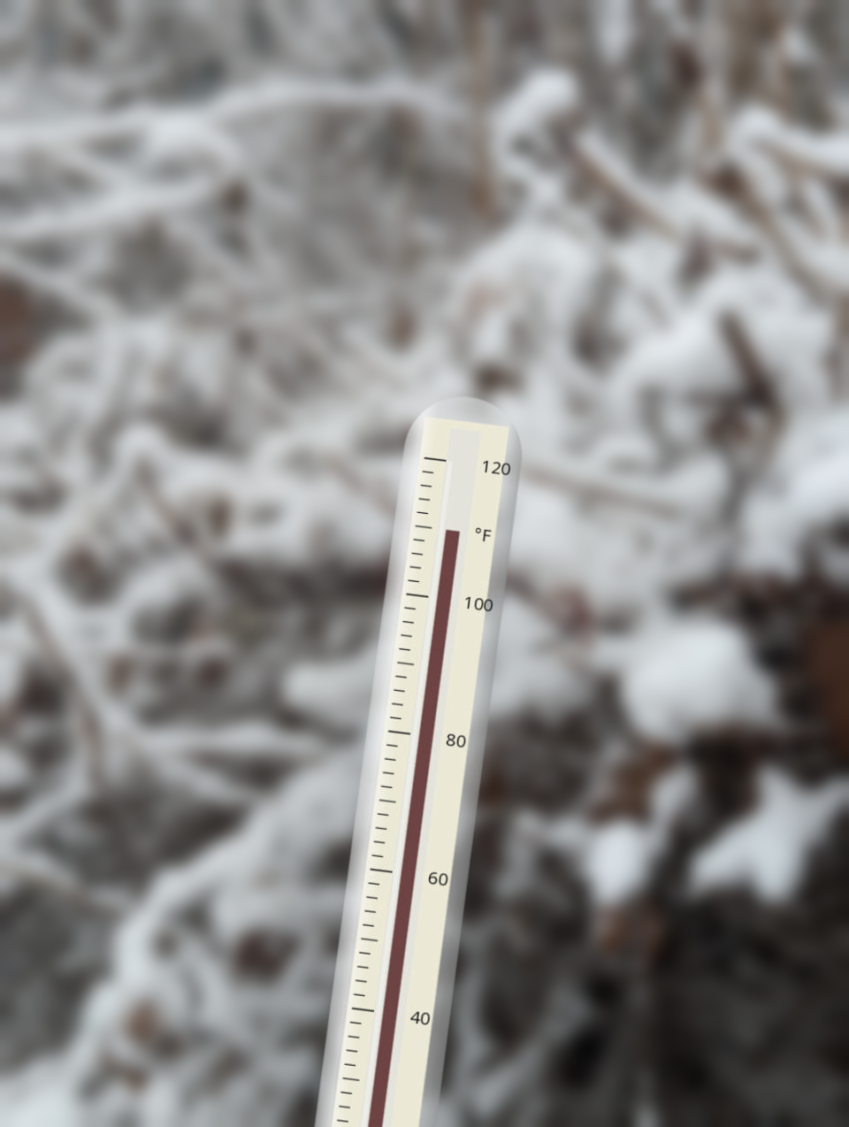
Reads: 110 °F
